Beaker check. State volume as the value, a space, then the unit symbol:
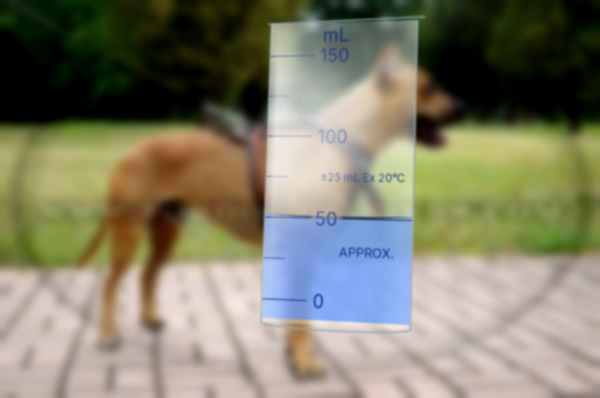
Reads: 50 mL
